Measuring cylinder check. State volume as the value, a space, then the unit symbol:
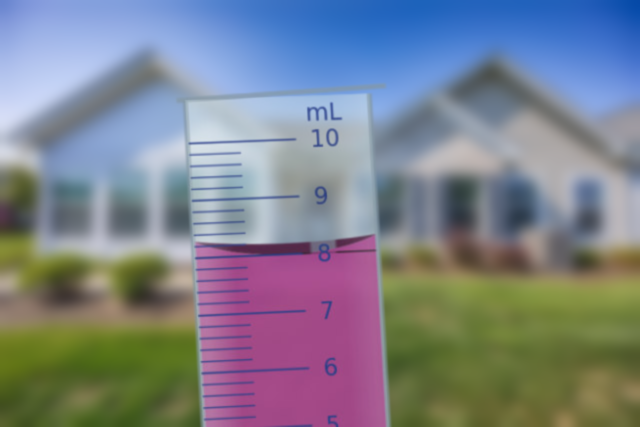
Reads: 8 mL
